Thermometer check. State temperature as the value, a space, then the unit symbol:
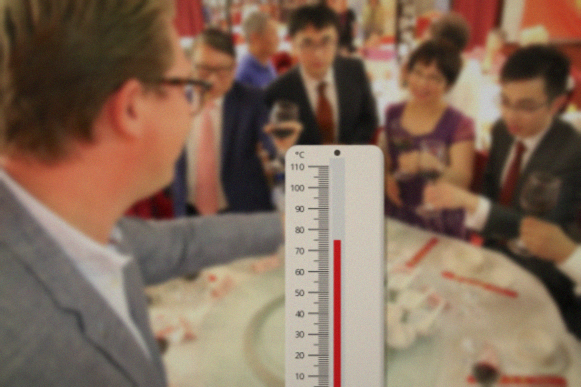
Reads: 75 °C
